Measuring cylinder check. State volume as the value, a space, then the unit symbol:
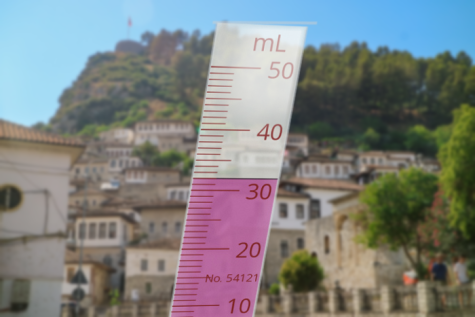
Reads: 32 mL
